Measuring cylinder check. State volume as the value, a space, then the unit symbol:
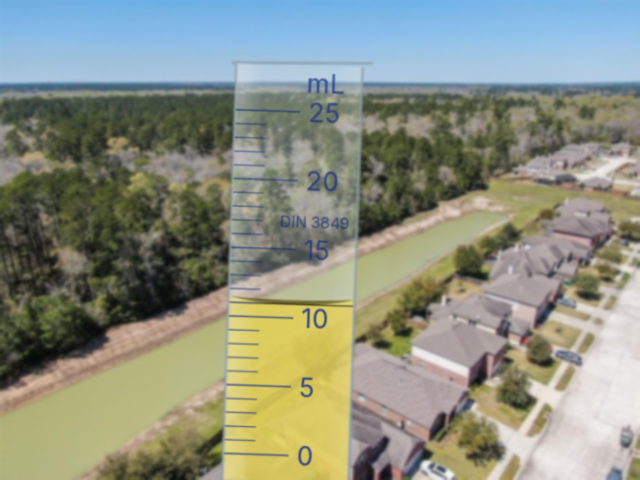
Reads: 11 mL
